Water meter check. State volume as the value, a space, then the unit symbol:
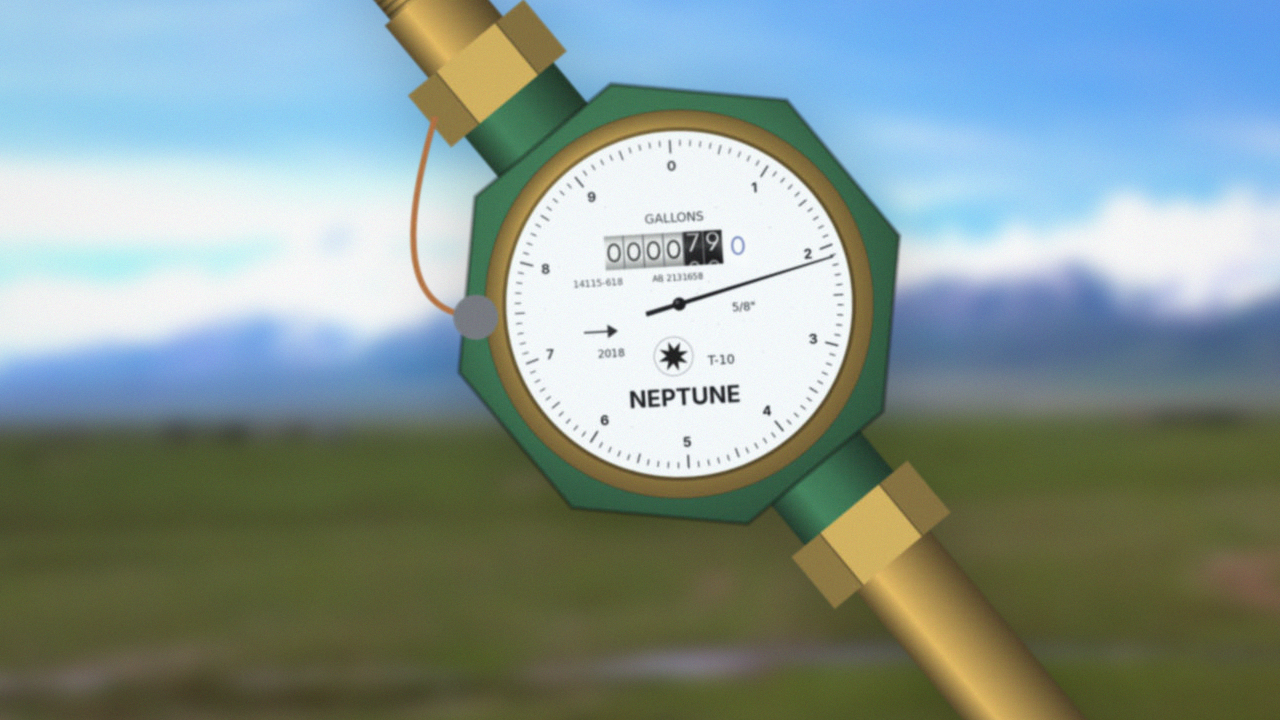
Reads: 792.1 gal
